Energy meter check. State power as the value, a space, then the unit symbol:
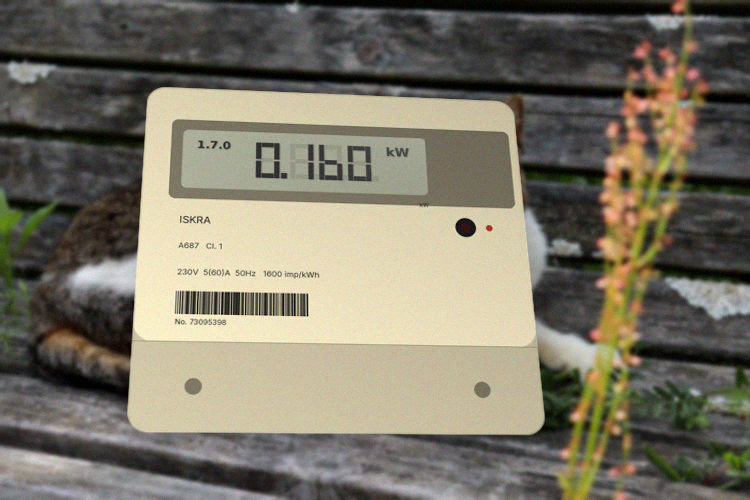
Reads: 0.160 kW
